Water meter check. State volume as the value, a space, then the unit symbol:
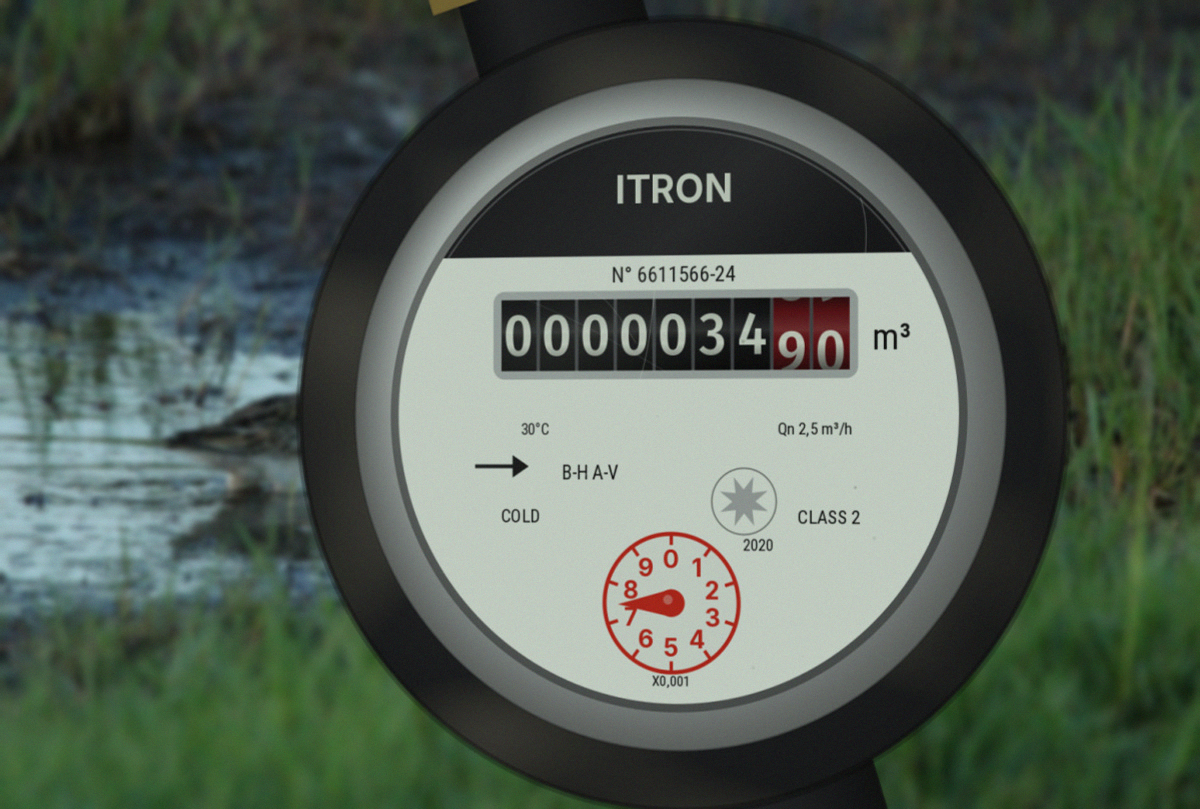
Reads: 34.897 m³
